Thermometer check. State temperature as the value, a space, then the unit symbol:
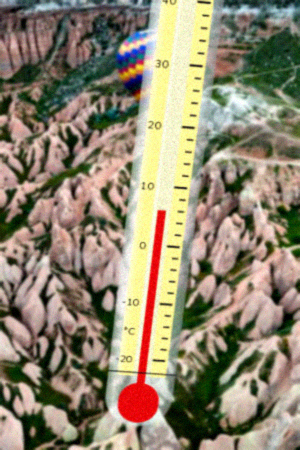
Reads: 6 °C
